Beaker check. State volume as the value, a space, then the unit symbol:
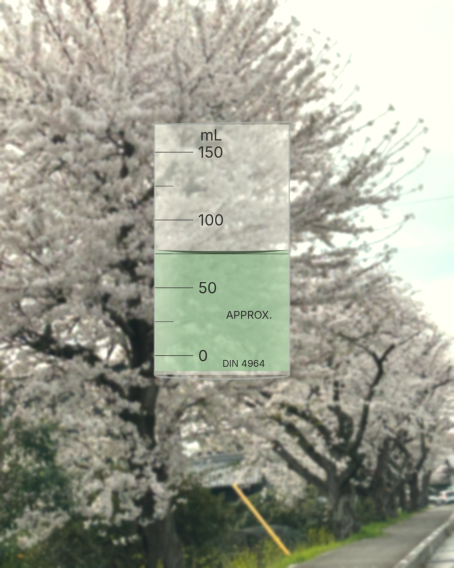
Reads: 75 mL
